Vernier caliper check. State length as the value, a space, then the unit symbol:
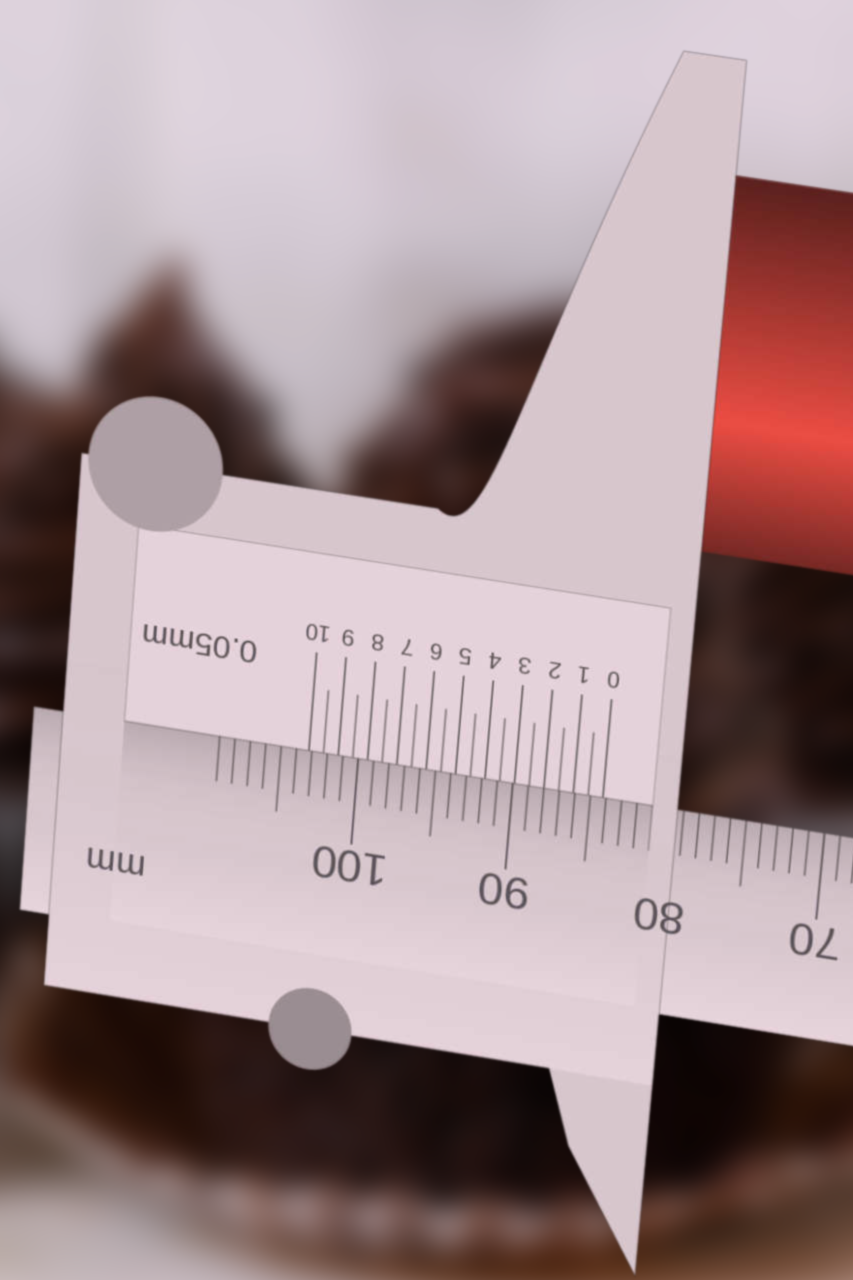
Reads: 84.2 mm
